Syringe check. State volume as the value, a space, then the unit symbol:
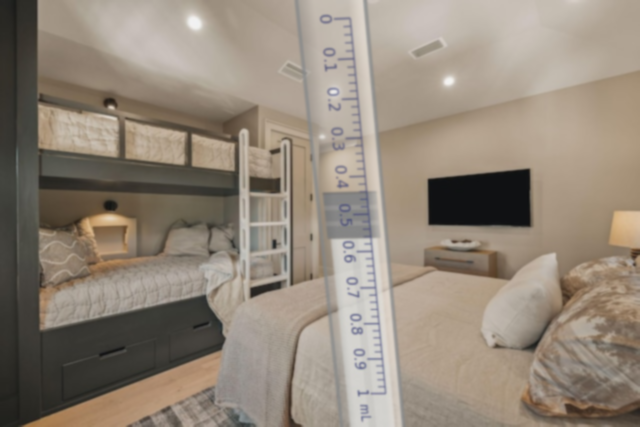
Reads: 0.44 mL
